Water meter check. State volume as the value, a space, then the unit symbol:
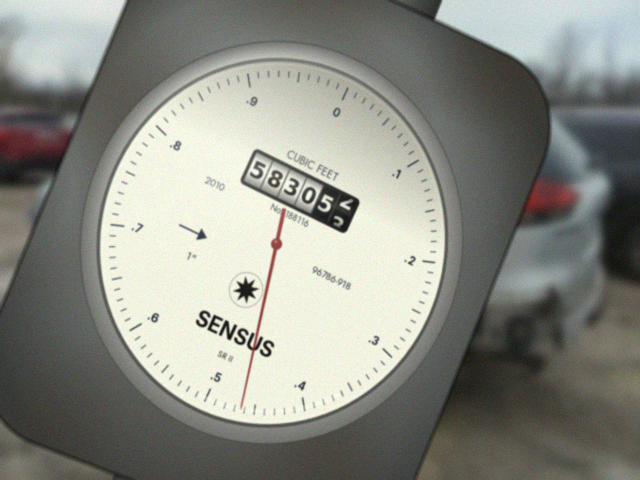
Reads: 583052.46 ft³
